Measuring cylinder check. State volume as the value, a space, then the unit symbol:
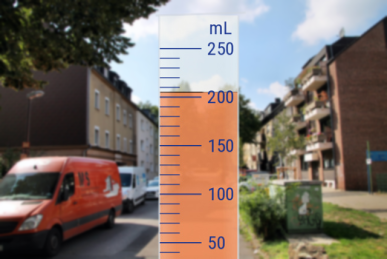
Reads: 205 mL
